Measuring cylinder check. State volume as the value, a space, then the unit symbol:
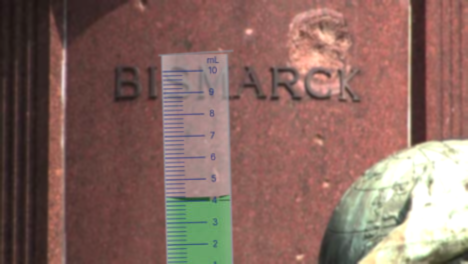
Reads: 4 mL
